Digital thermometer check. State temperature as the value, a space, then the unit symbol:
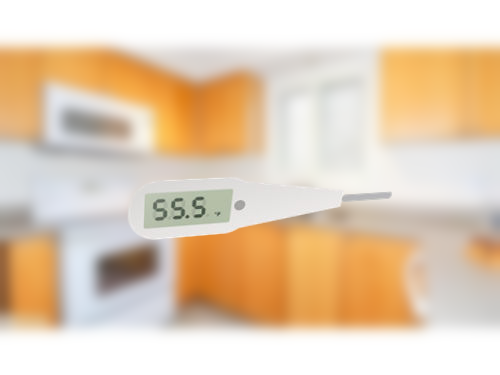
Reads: 55.5 °F
